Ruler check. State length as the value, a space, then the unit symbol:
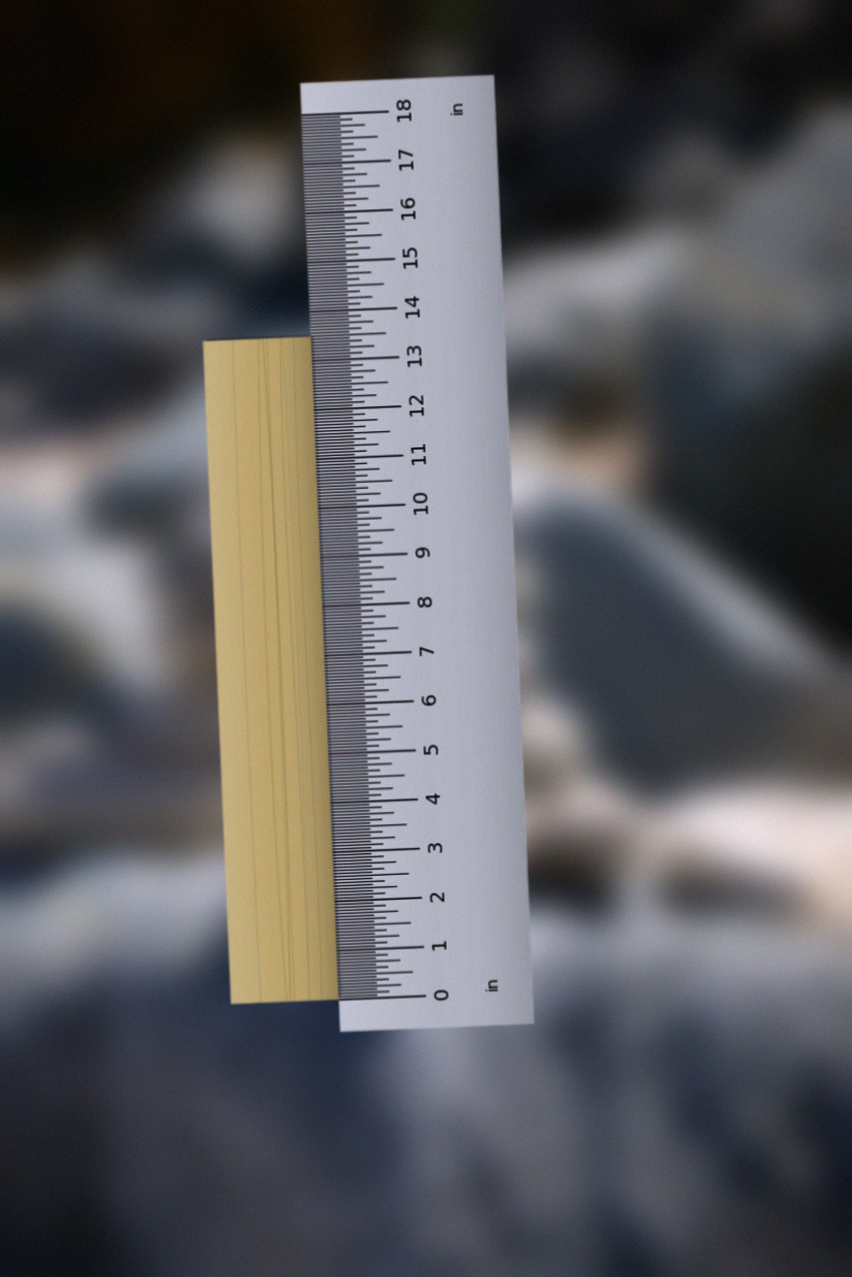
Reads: 13.5 in
